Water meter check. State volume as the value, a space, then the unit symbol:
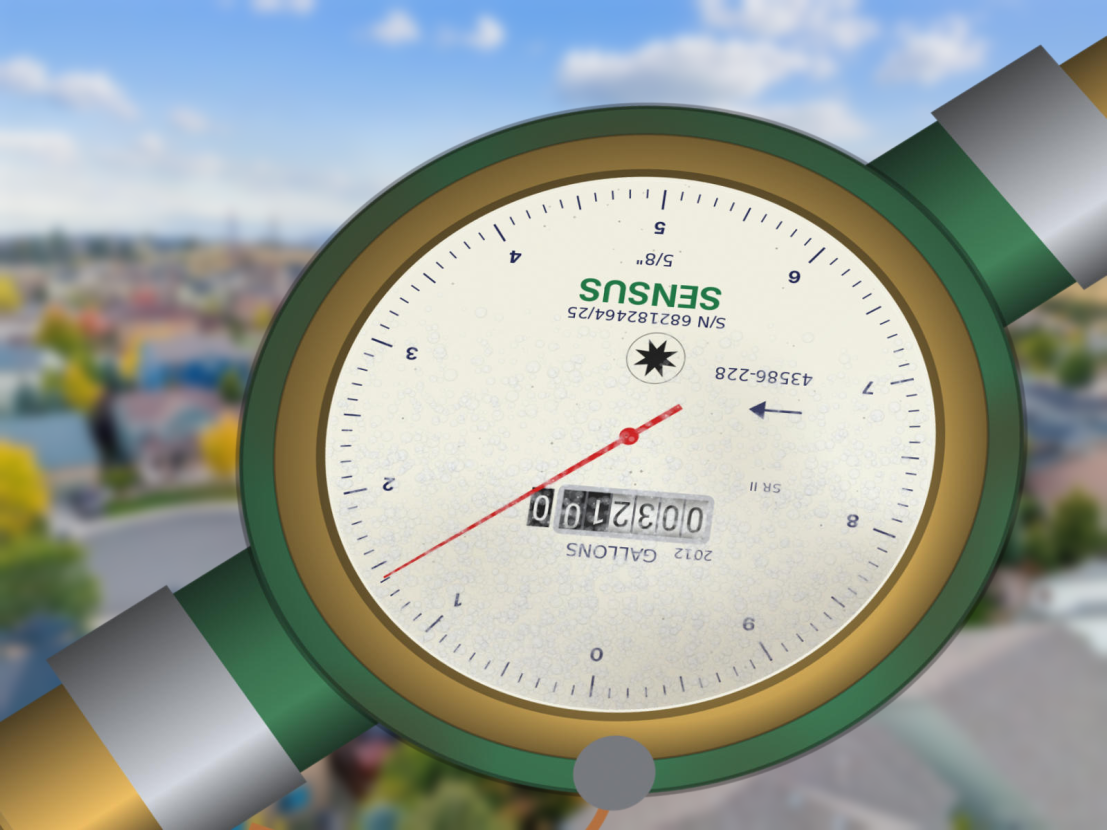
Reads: 32101.4 gal
